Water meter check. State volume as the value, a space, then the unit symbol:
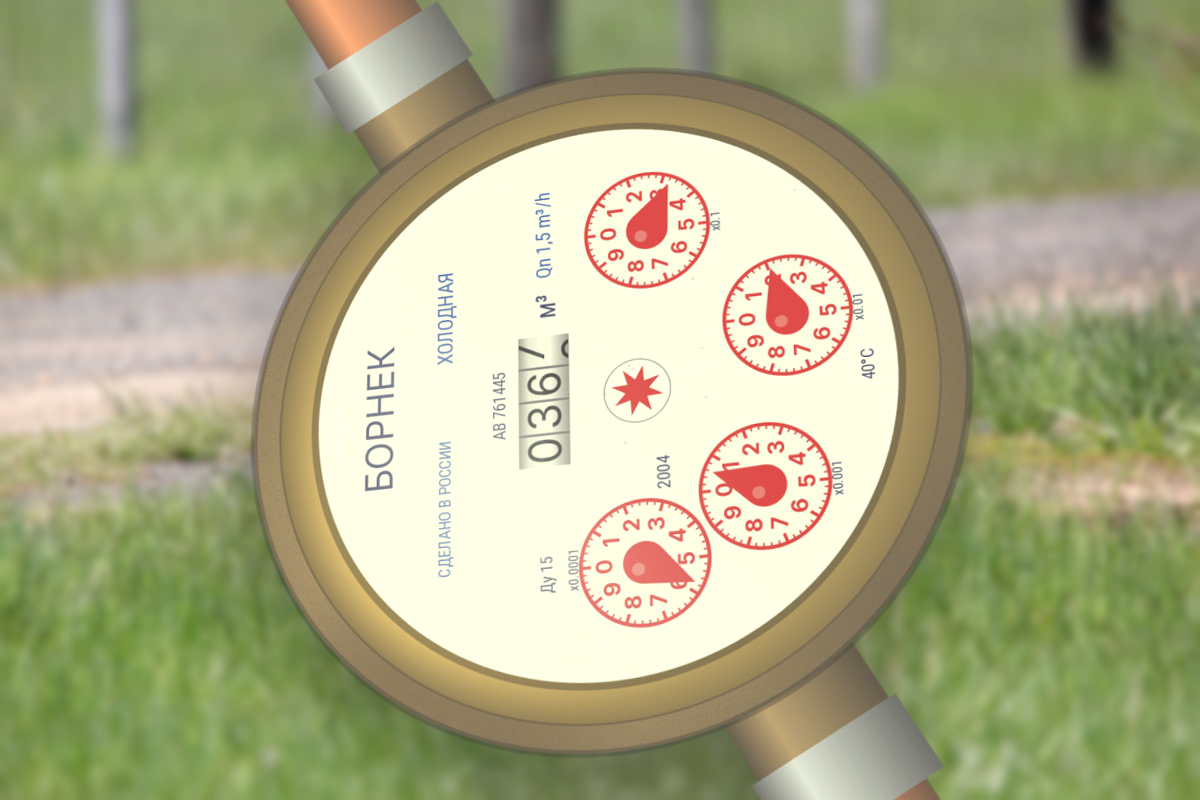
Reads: 367.3205 m³
